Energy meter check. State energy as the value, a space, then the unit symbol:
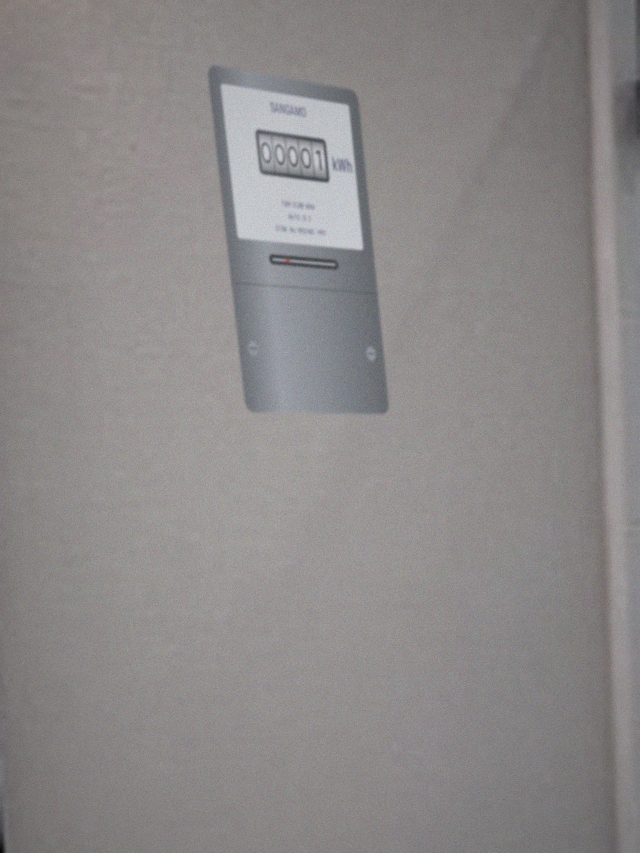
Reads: 1 kWh
